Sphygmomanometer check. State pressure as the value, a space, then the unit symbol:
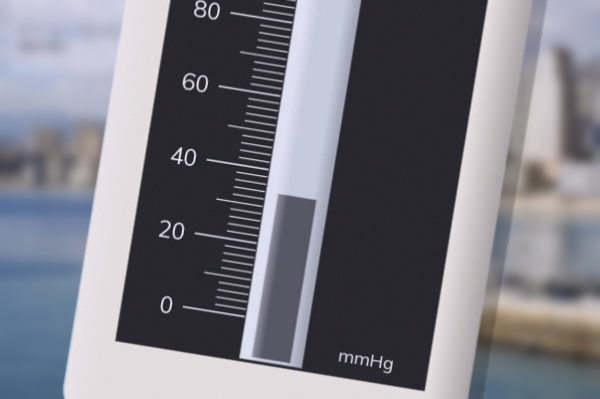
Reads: 34 mmHg
